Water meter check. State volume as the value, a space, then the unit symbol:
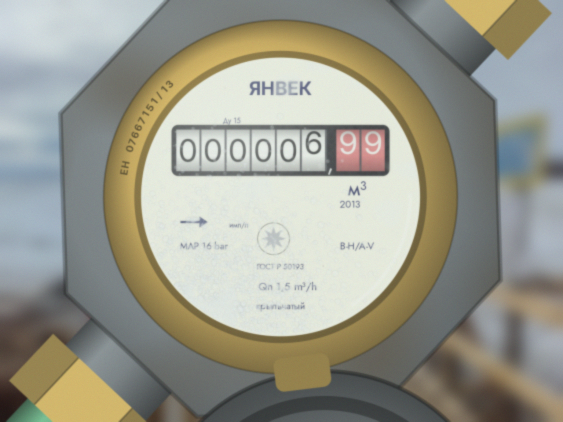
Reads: 6.99 m³
